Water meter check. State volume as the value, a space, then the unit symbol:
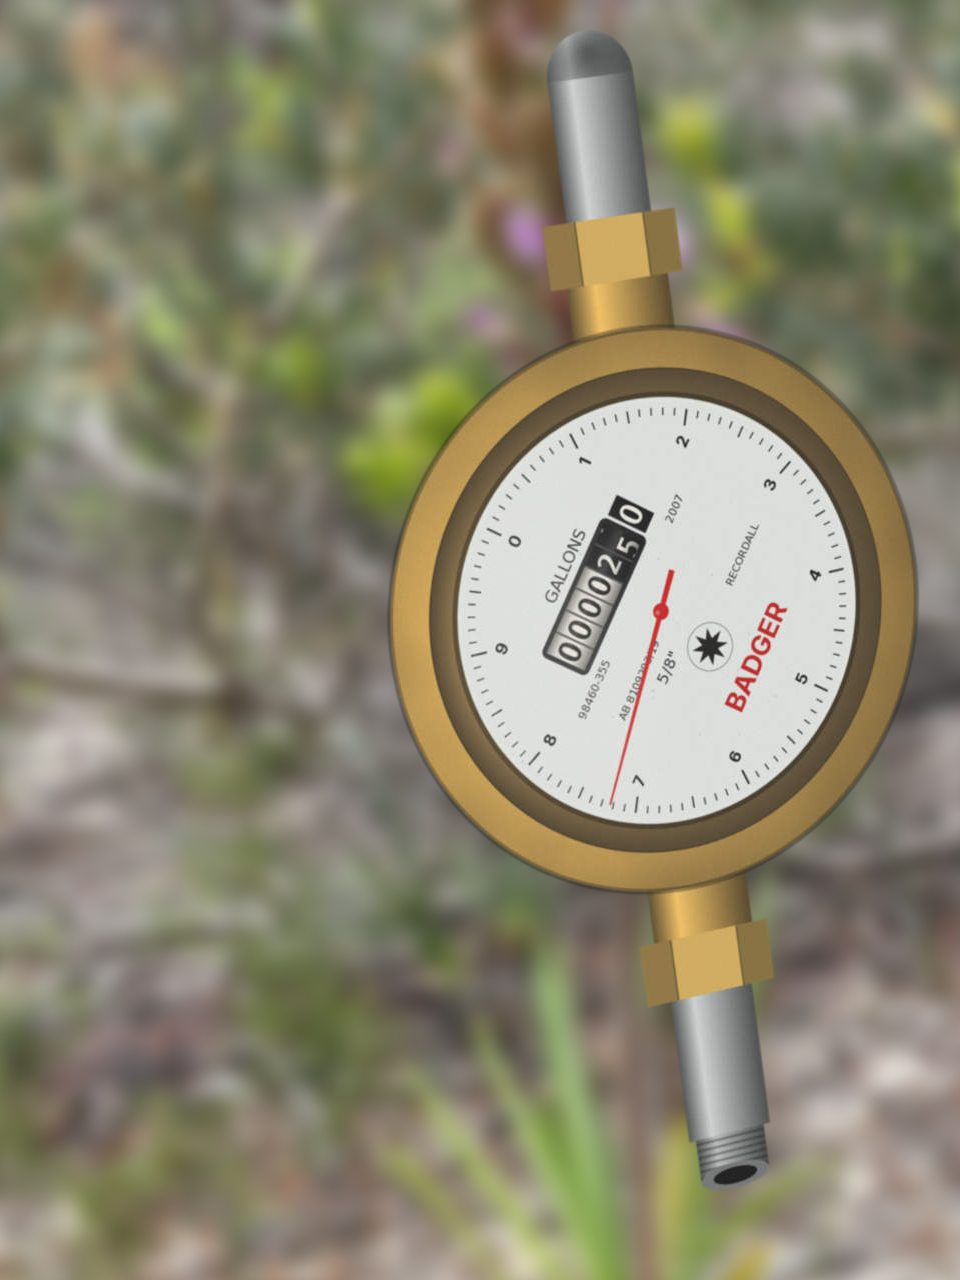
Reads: 247.2 gal
